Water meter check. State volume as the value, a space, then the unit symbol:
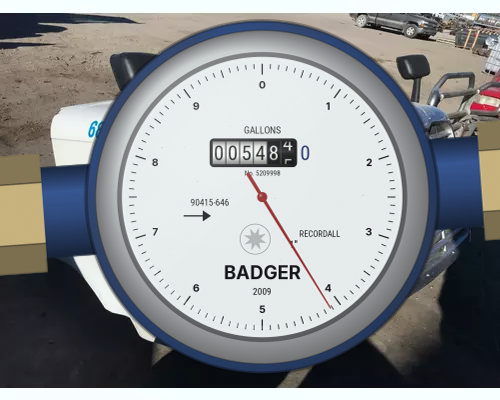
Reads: 54844.1 gal
